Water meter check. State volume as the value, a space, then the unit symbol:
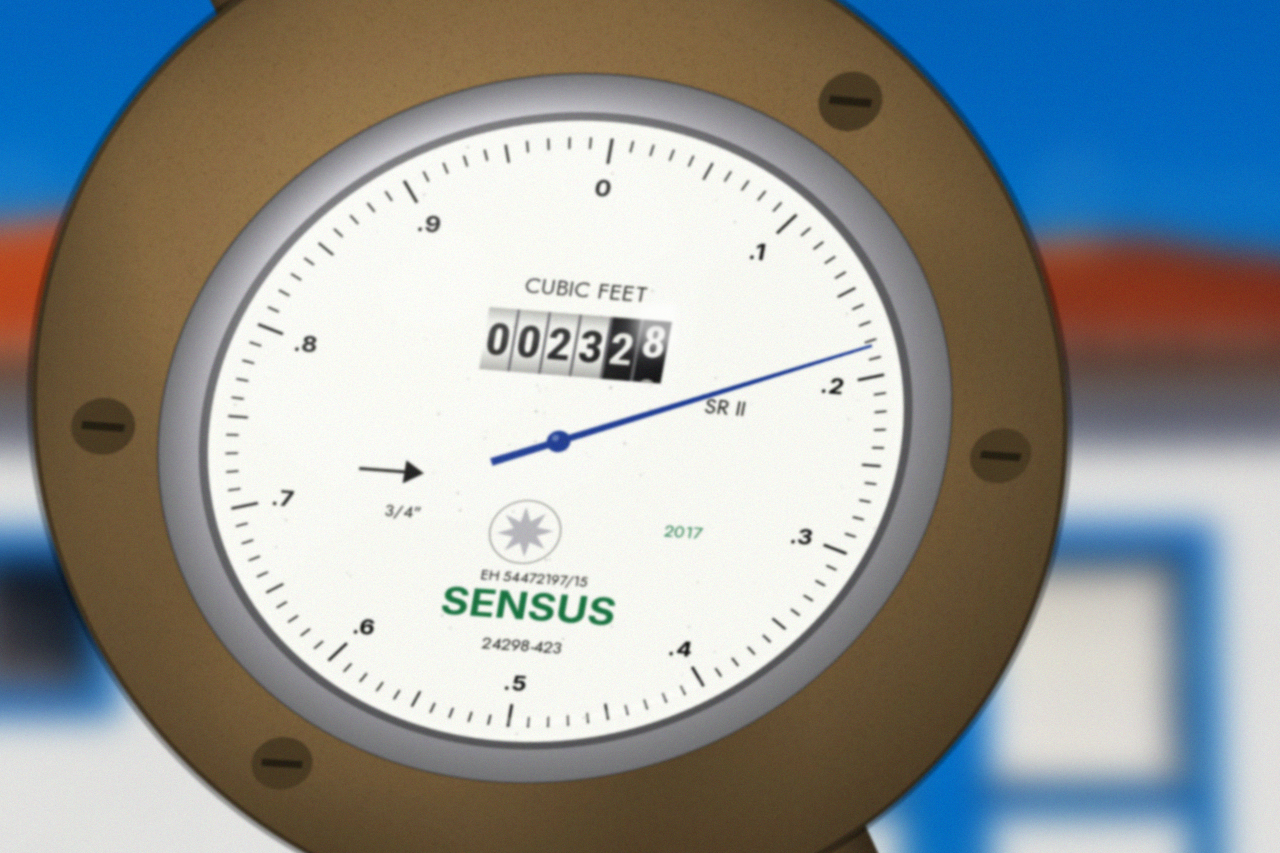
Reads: 2328.18 ft³
